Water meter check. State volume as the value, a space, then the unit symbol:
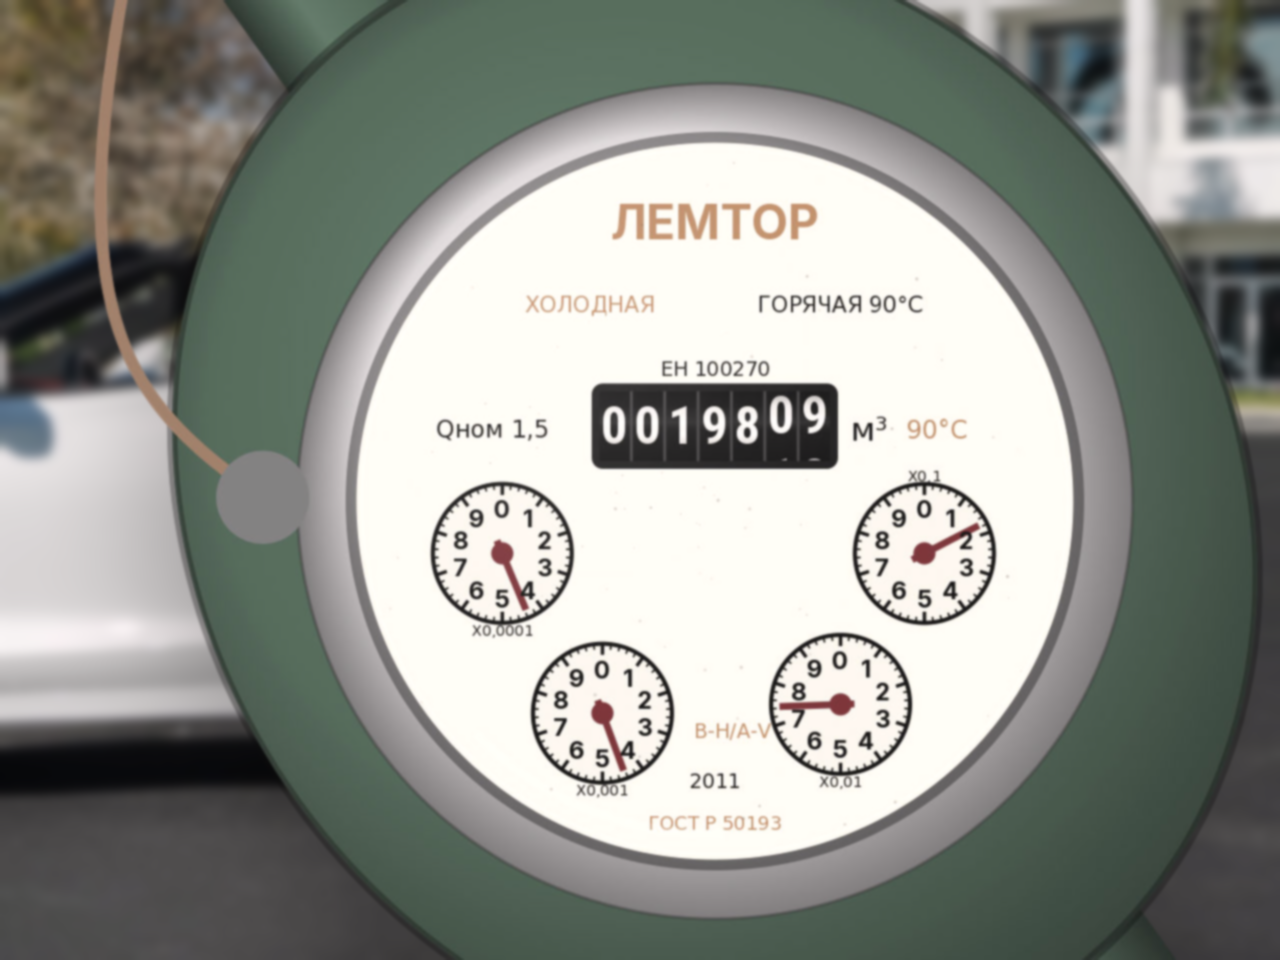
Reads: 19809.1744 m³
